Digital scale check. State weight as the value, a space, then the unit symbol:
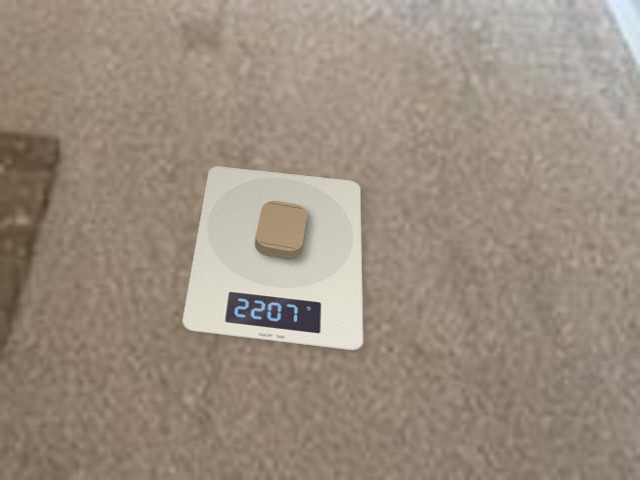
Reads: 2207 g
